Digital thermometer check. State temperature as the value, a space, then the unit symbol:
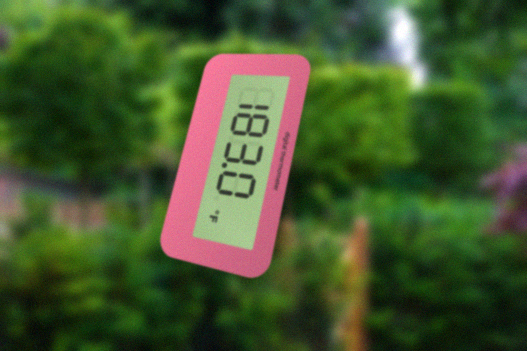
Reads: 183.0 °F
